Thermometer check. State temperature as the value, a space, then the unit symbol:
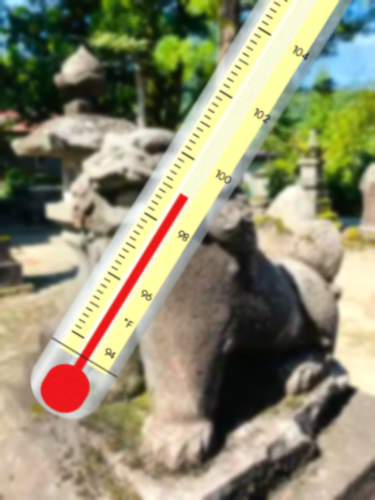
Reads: 99 °F
